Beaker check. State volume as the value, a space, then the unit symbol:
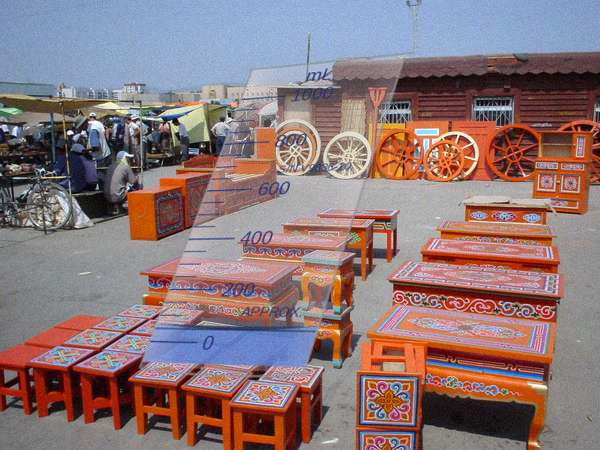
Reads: 50 mL
